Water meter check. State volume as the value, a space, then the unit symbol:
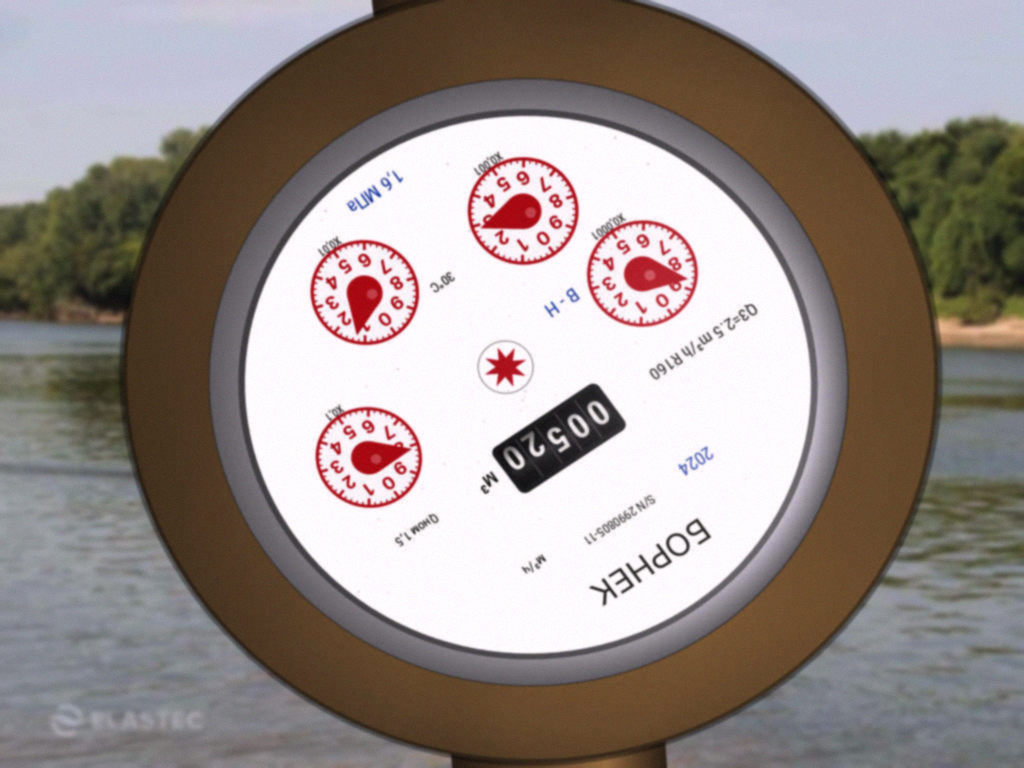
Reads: 519.8128 m³
